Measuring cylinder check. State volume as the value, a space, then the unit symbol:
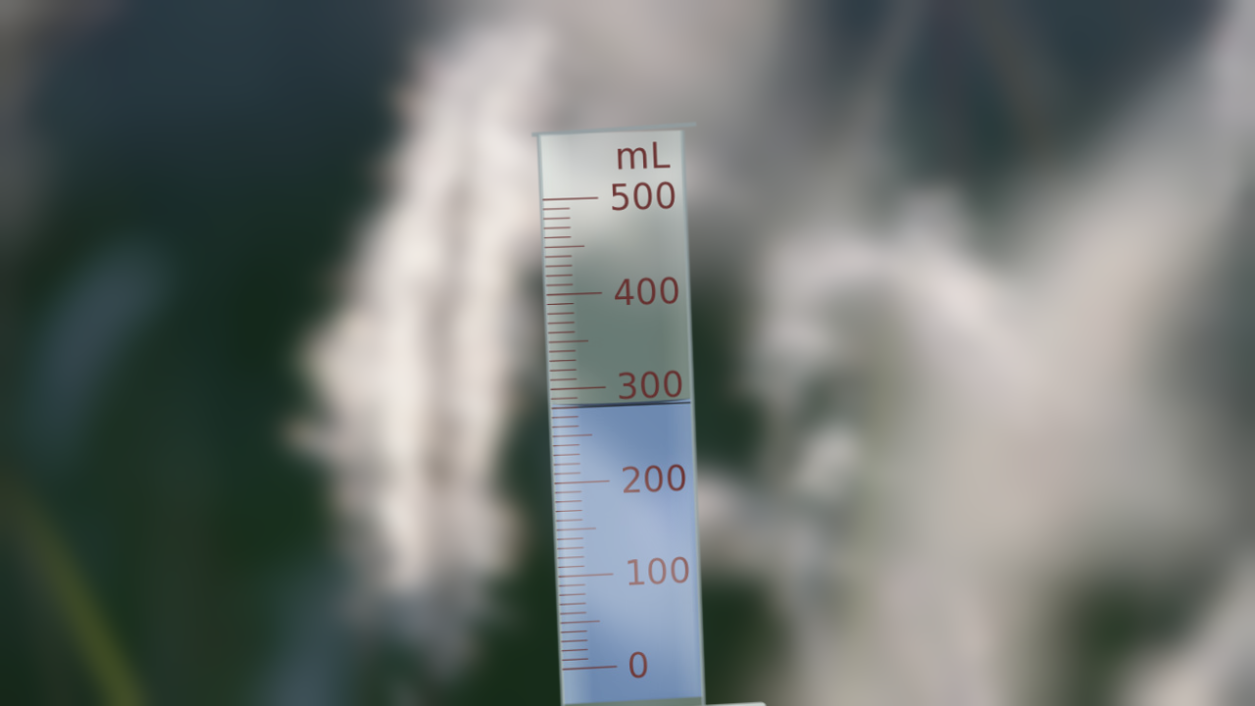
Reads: 280 mL
